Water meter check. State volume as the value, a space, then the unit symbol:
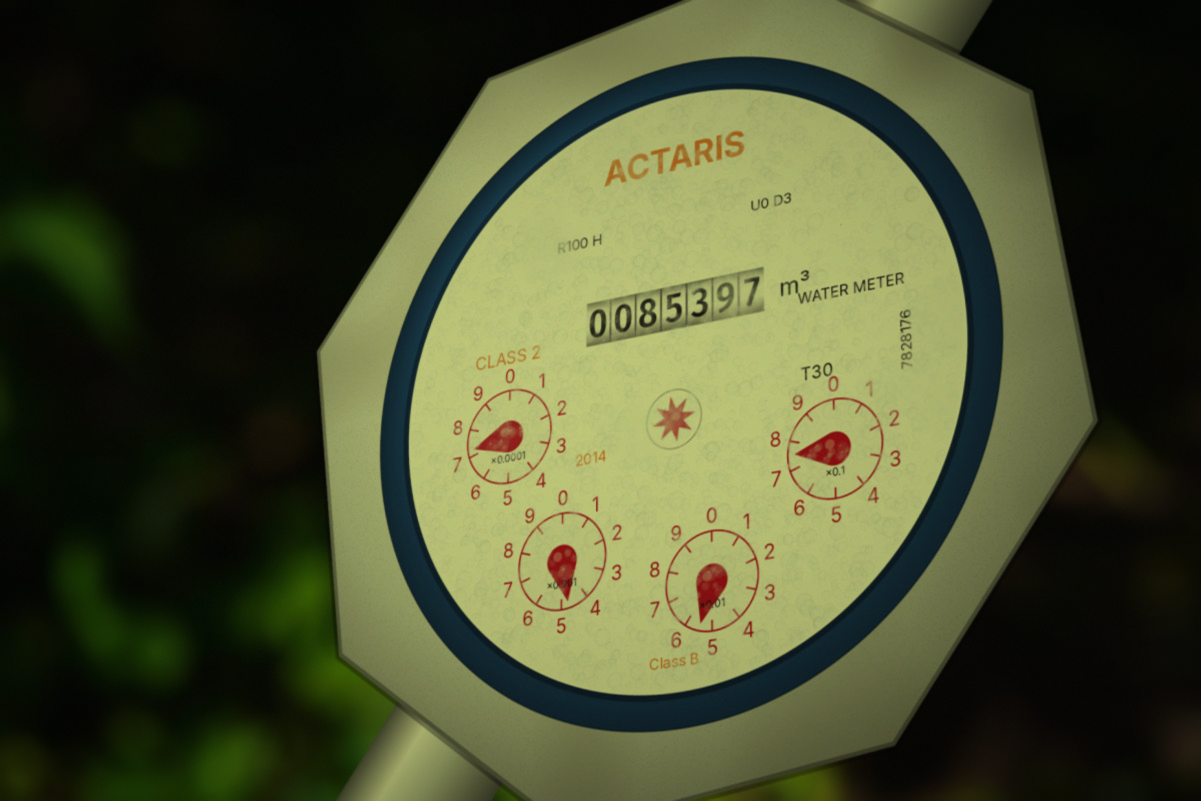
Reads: 85397.7547 m³
